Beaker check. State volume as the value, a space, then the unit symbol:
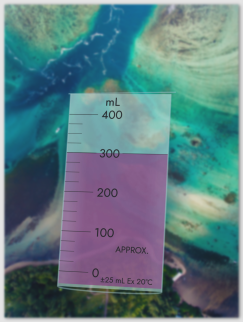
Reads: 300 mL
